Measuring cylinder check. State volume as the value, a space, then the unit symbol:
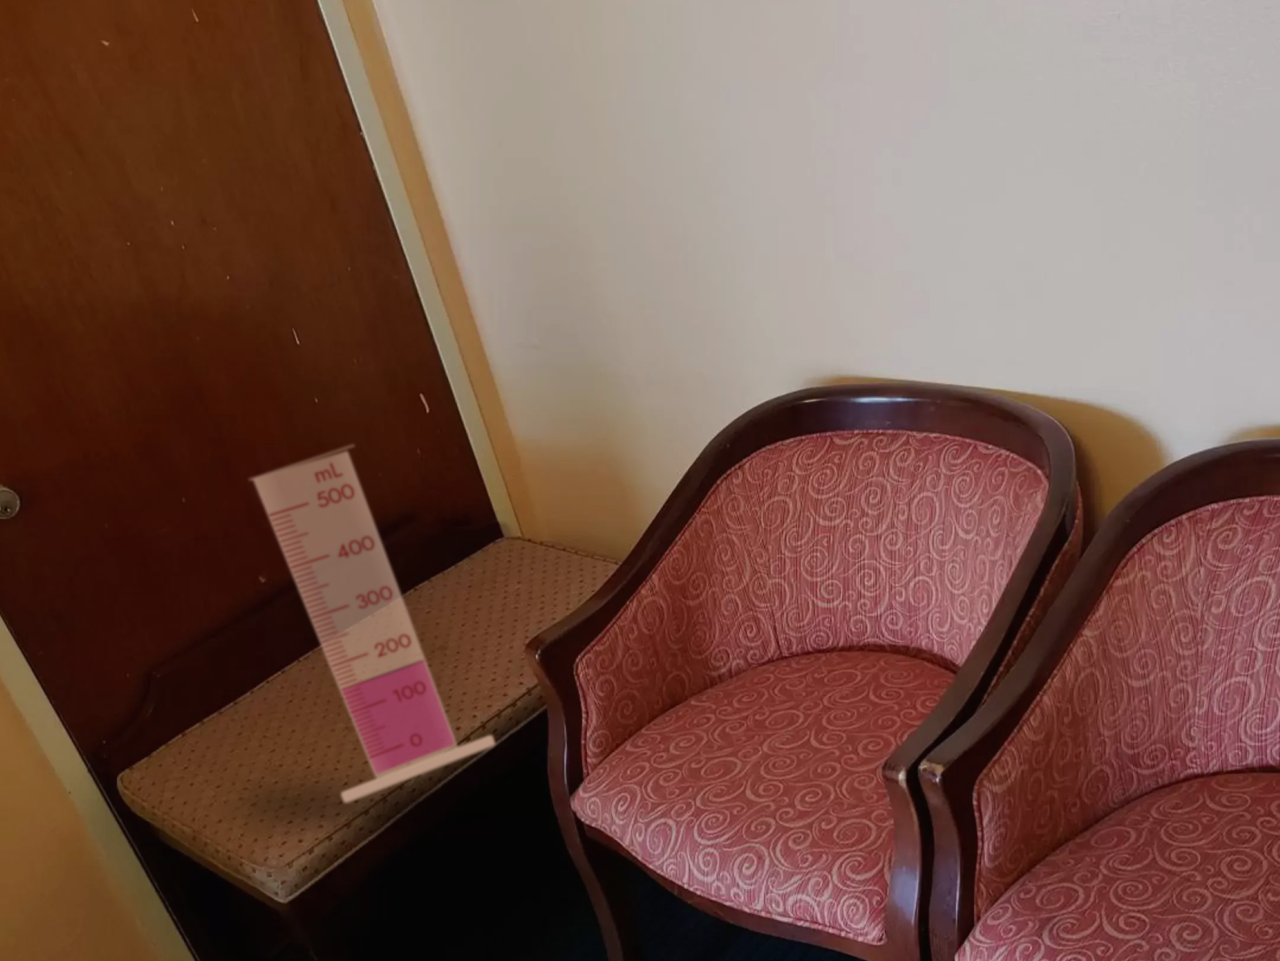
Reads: 150 mL
